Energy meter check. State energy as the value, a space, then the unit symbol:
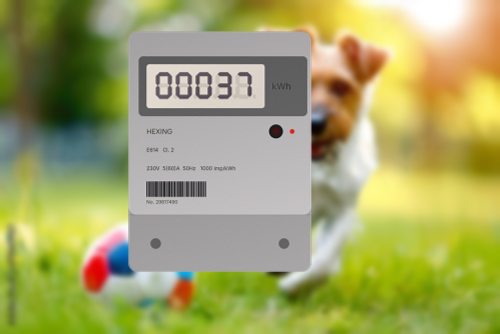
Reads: 37 kWh
